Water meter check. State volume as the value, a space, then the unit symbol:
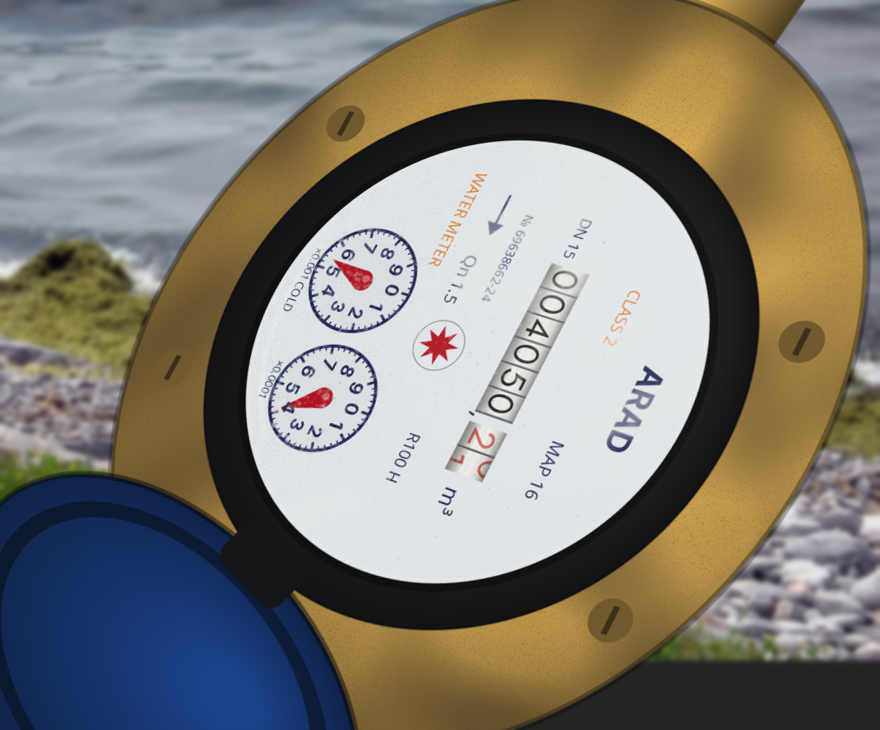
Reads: 4050.2054 m³
